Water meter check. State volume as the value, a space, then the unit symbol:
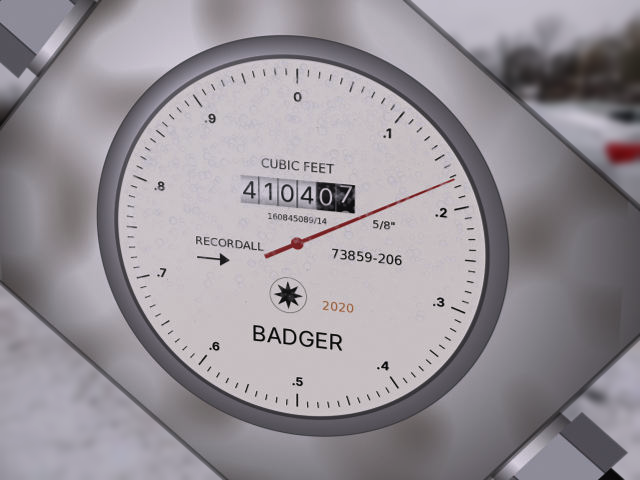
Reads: 410407.17 ft³
